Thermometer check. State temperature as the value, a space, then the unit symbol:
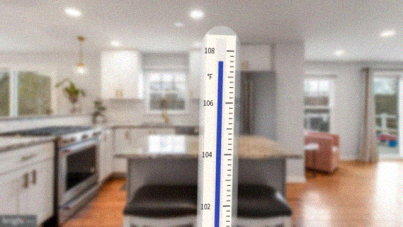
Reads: 107.6 °F
